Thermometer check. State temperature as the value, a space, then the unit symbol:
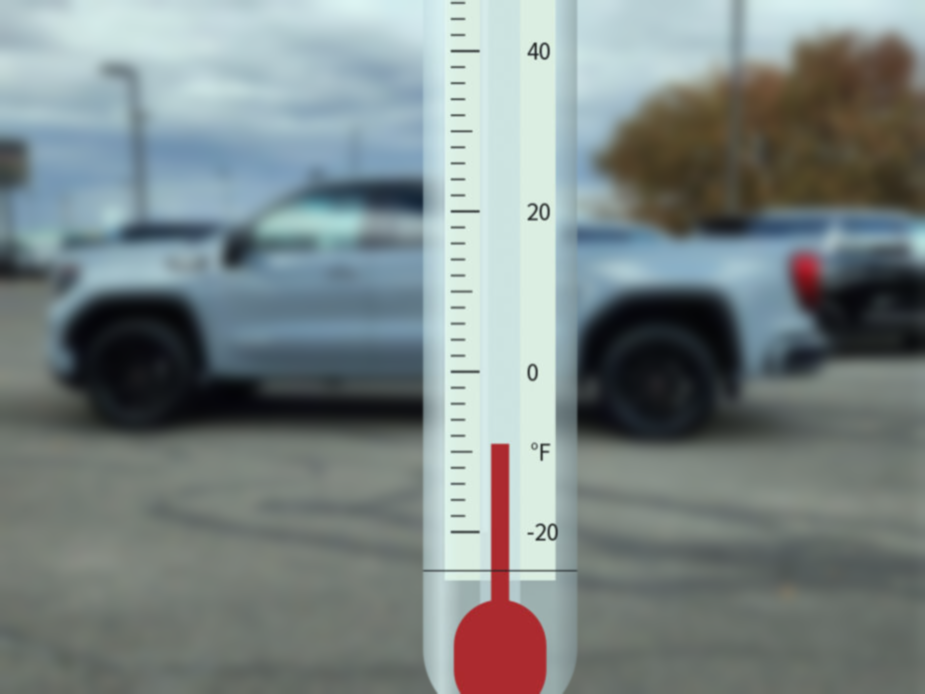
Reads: -9 °F
